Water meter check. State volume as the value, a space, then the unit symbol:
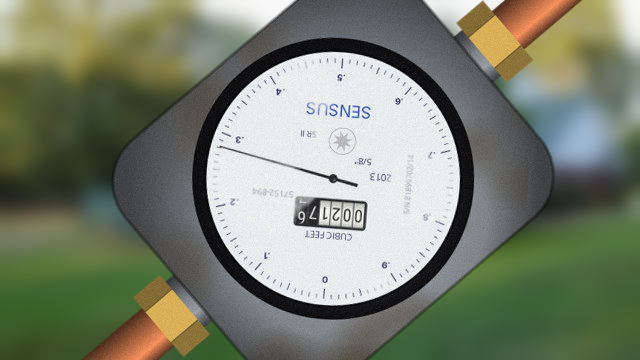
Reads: 2176.28 ft³
